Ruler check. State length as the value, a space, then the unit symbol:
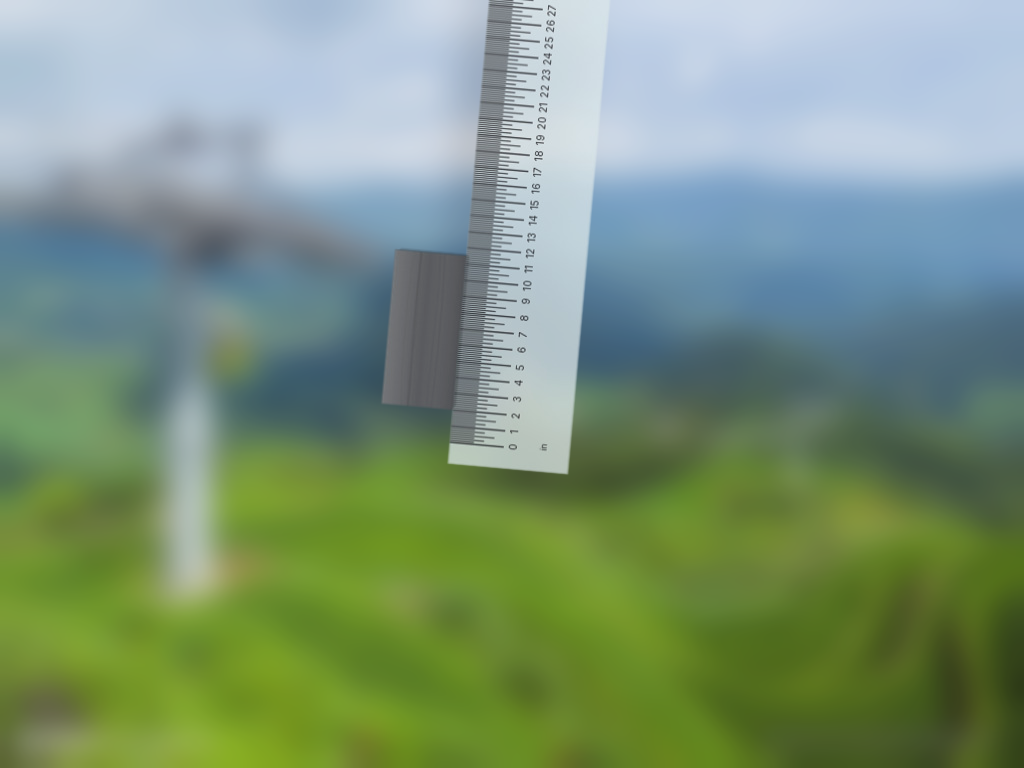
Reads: 9.5 in
